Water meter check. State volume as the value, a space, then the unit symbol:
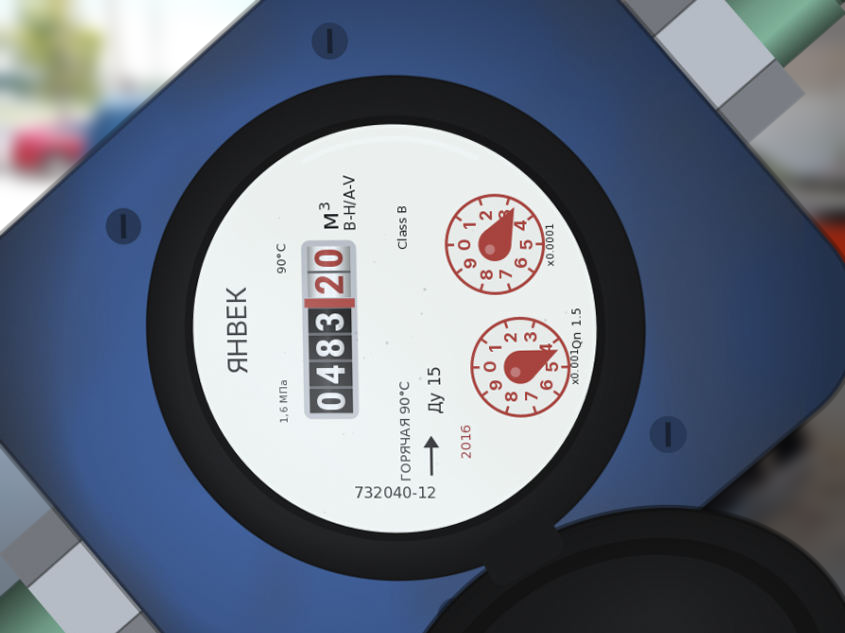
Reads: 483.2043 m³
